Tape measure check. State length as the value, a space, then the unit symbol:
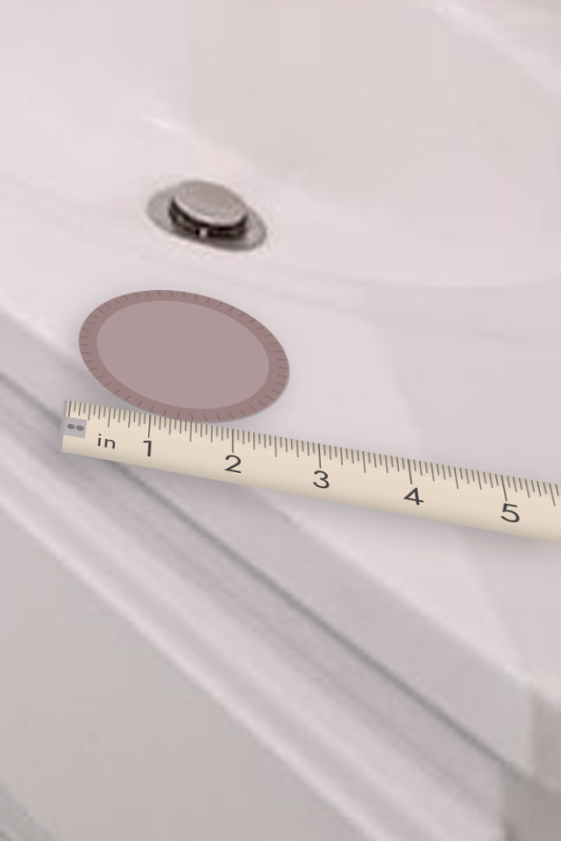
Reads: 2.6875 in
